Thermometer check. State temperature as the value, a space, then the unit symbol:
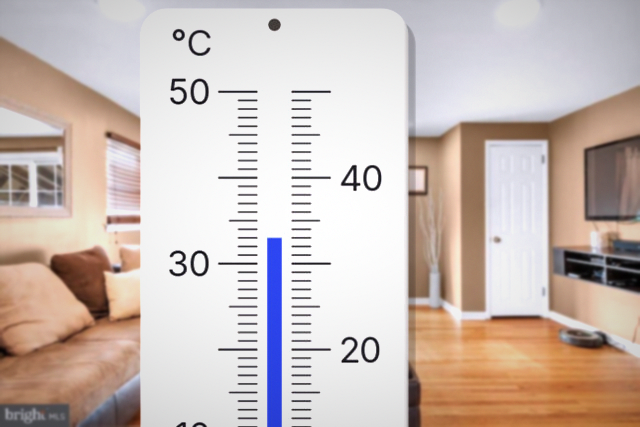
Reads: 33 °C
